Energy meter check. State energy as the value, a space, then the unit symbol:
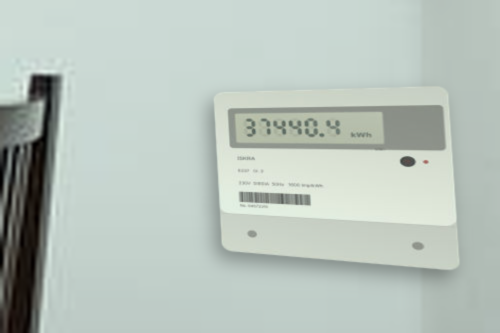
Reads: 37440.4 kWh
